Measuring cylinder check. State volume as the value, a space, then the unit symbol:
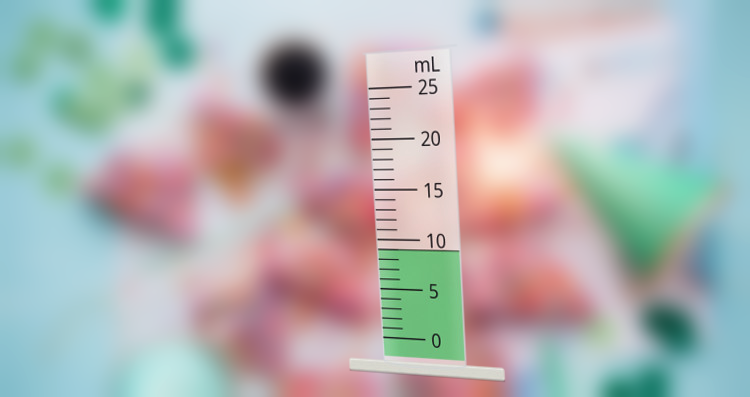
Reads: 9 mL
